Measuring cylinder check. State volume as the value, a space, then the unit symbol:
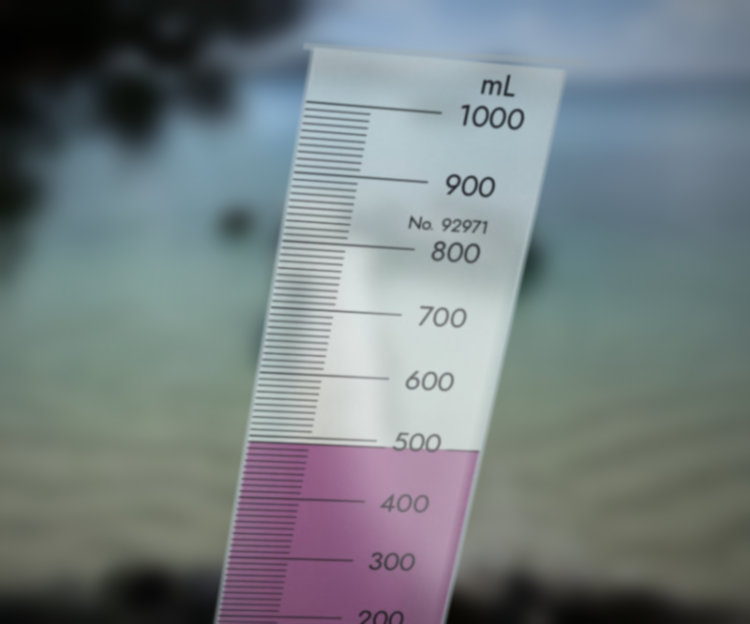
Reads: 490 mL
